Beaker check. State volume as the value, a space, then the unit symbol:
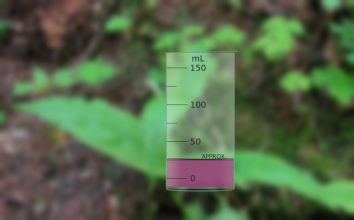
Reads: 25 mL
